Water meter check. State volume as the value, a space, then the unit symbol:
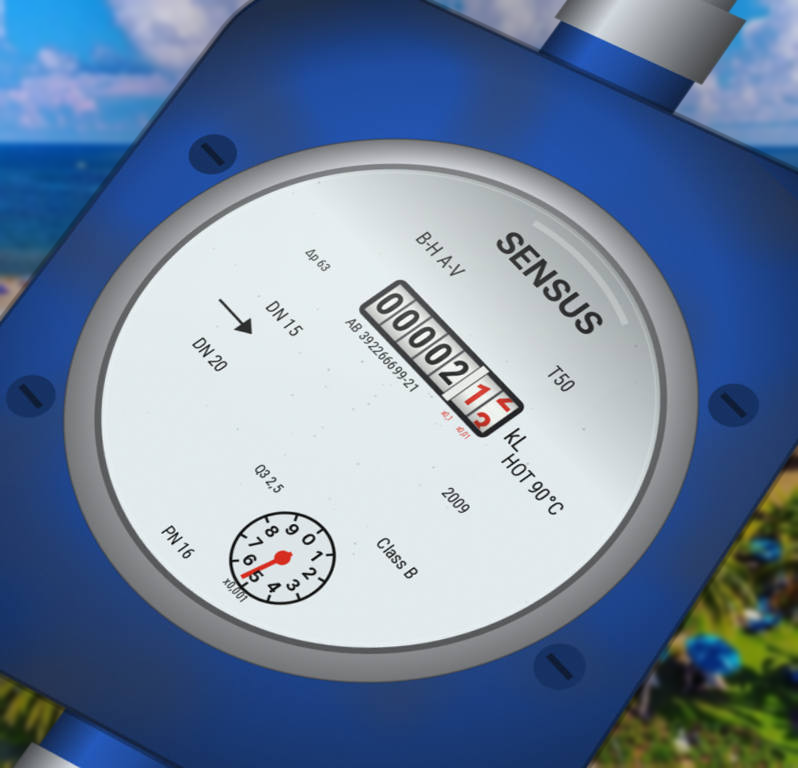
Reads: 2.125 kL
